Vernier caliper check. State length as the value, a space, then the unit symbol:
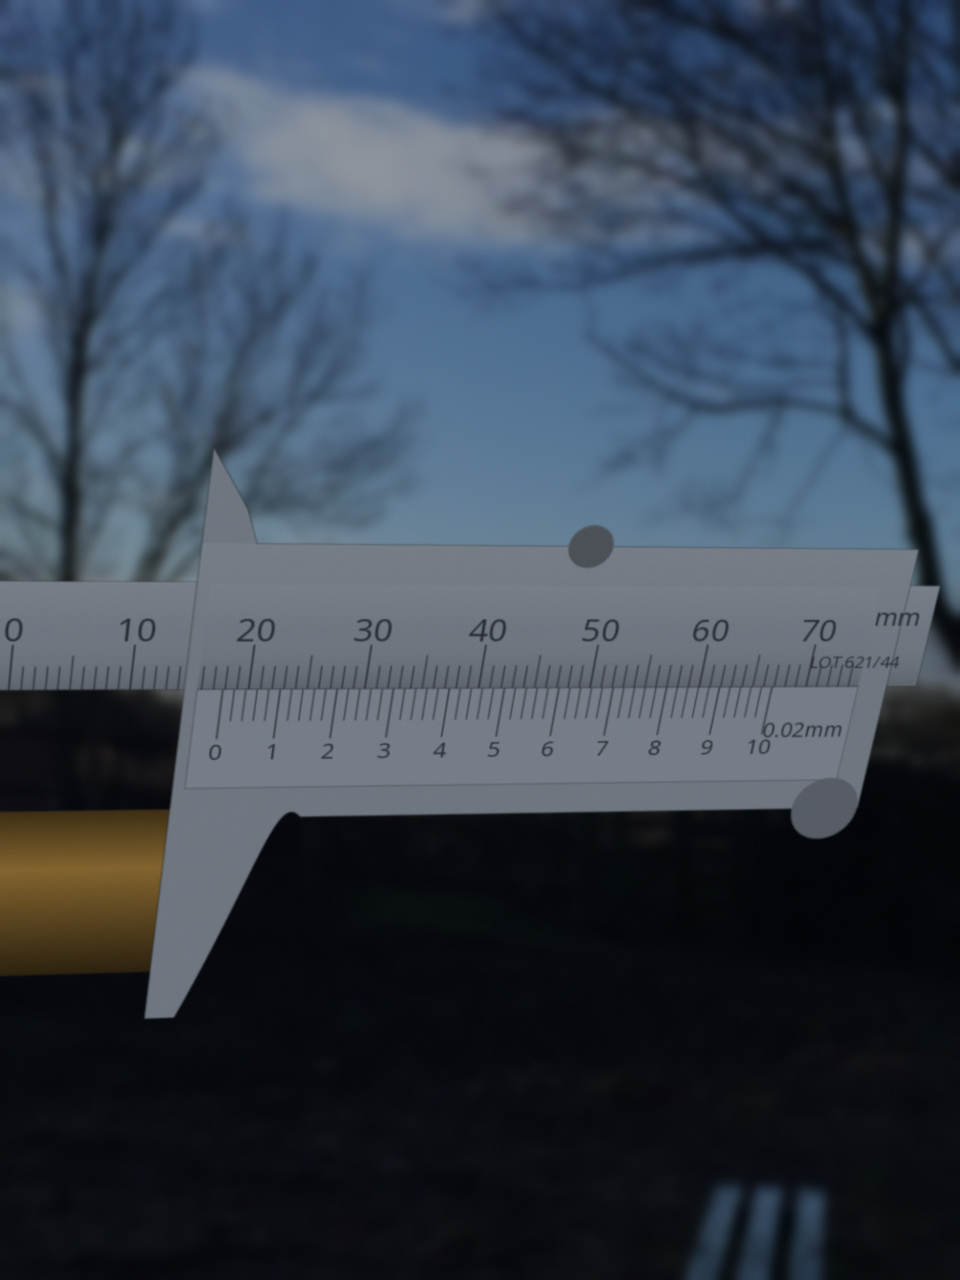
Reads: 17.8 mm
